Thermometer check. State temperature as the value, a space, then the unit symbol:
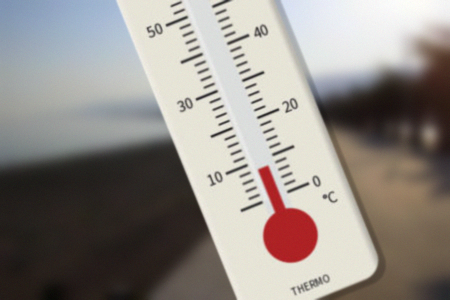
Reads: 8 °C
